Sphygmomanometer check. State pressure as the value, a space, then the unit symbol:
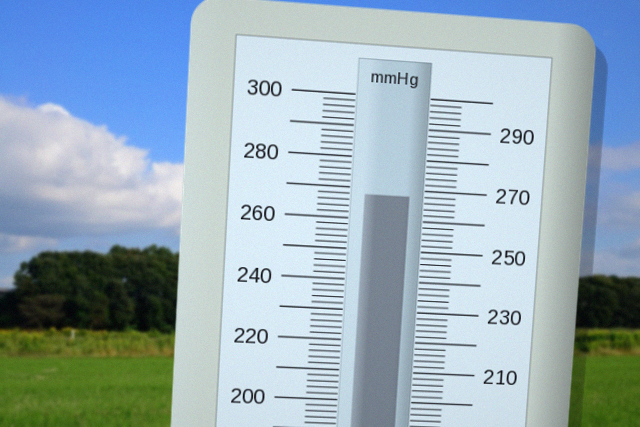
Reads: 268 mmHg
